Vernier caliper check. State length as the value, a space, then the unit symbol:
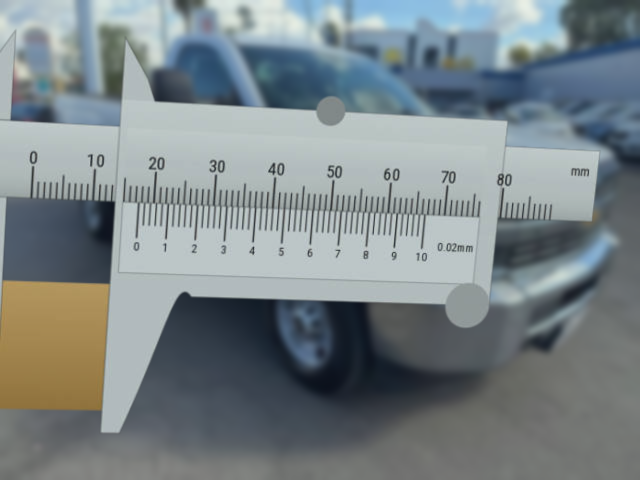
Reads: 17.5 mm
